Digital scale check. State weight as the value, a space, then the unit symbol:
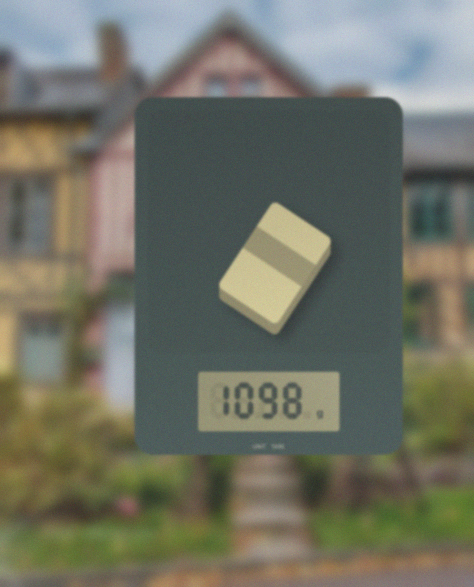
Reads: 1098 g
